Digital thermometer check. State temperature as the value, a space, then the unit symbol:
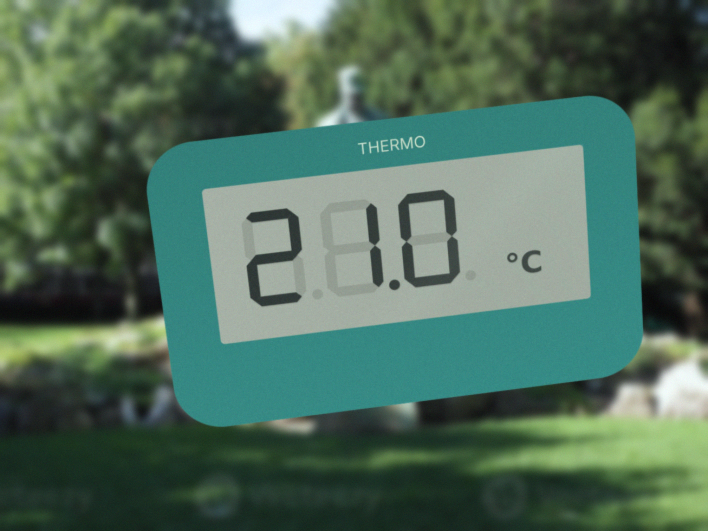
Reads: 21.0 °C
